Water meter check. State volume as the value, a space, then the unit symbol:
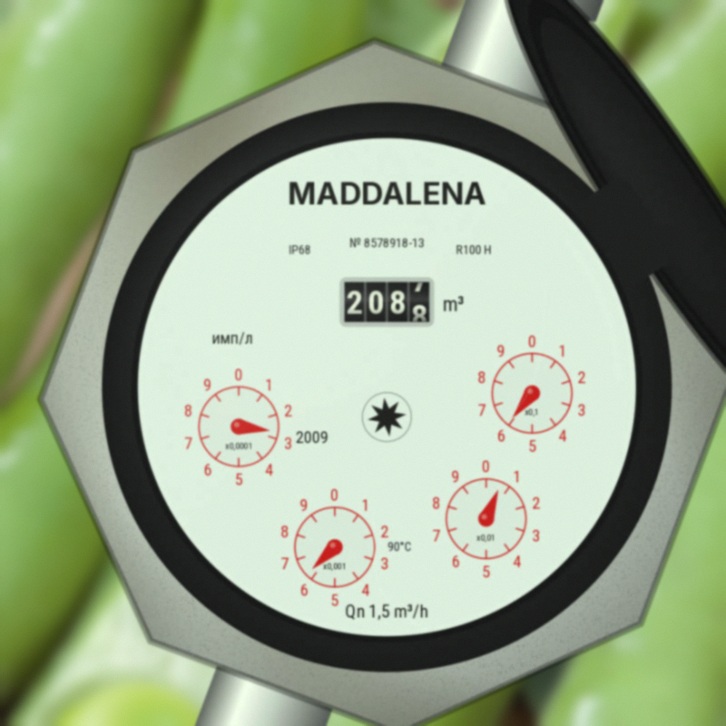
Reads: 2087.6062 m³
